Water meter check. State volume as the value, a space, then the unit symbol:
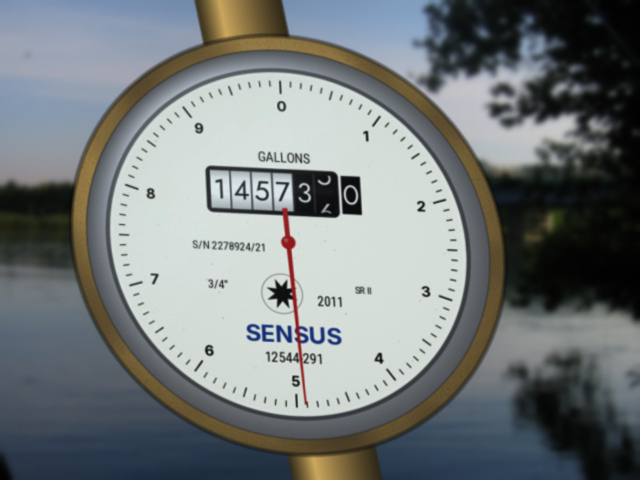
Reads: 1457354.9 gal
